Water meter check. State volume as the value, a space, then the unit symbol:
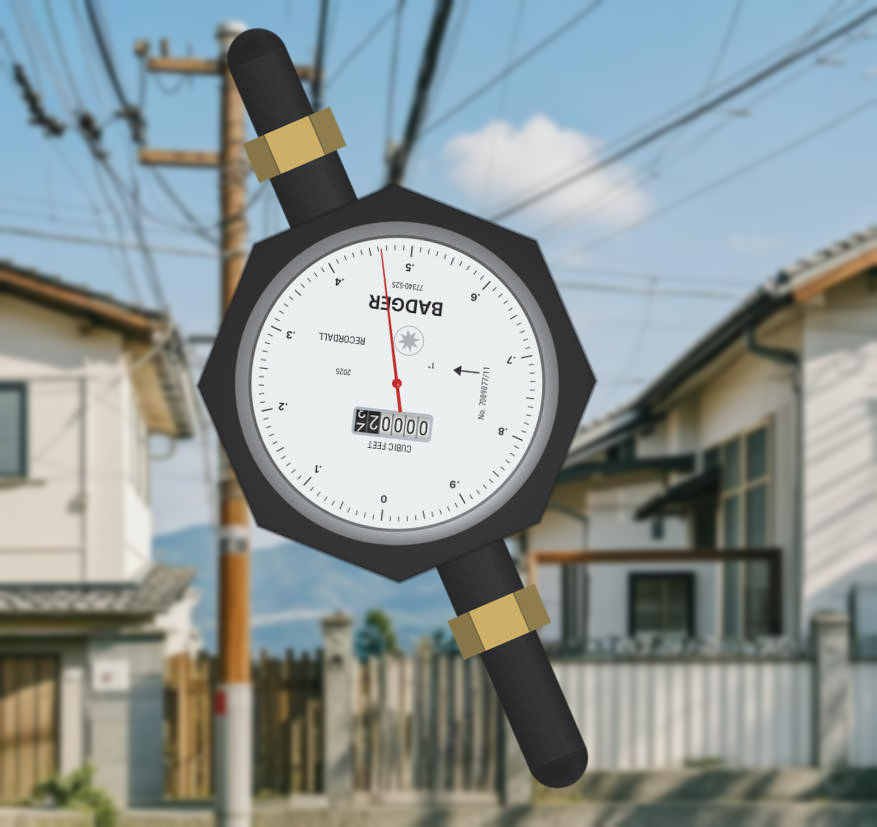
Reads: 22.46 ft³
